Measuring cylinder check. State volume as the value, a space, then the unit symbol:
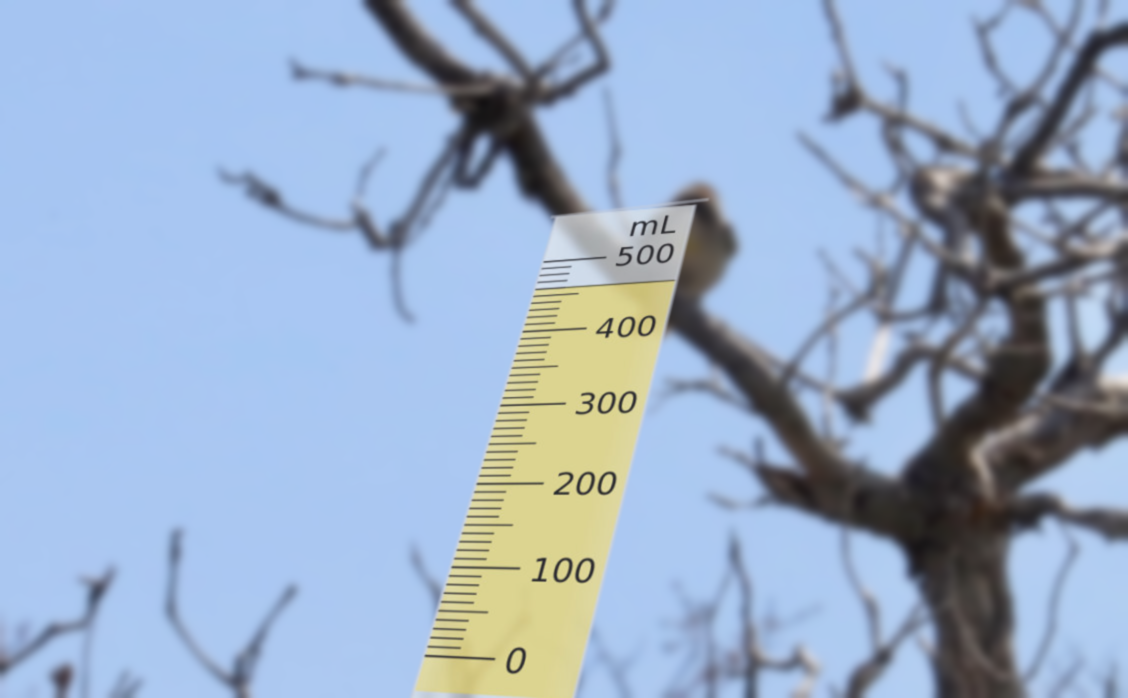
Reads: 460 mL
